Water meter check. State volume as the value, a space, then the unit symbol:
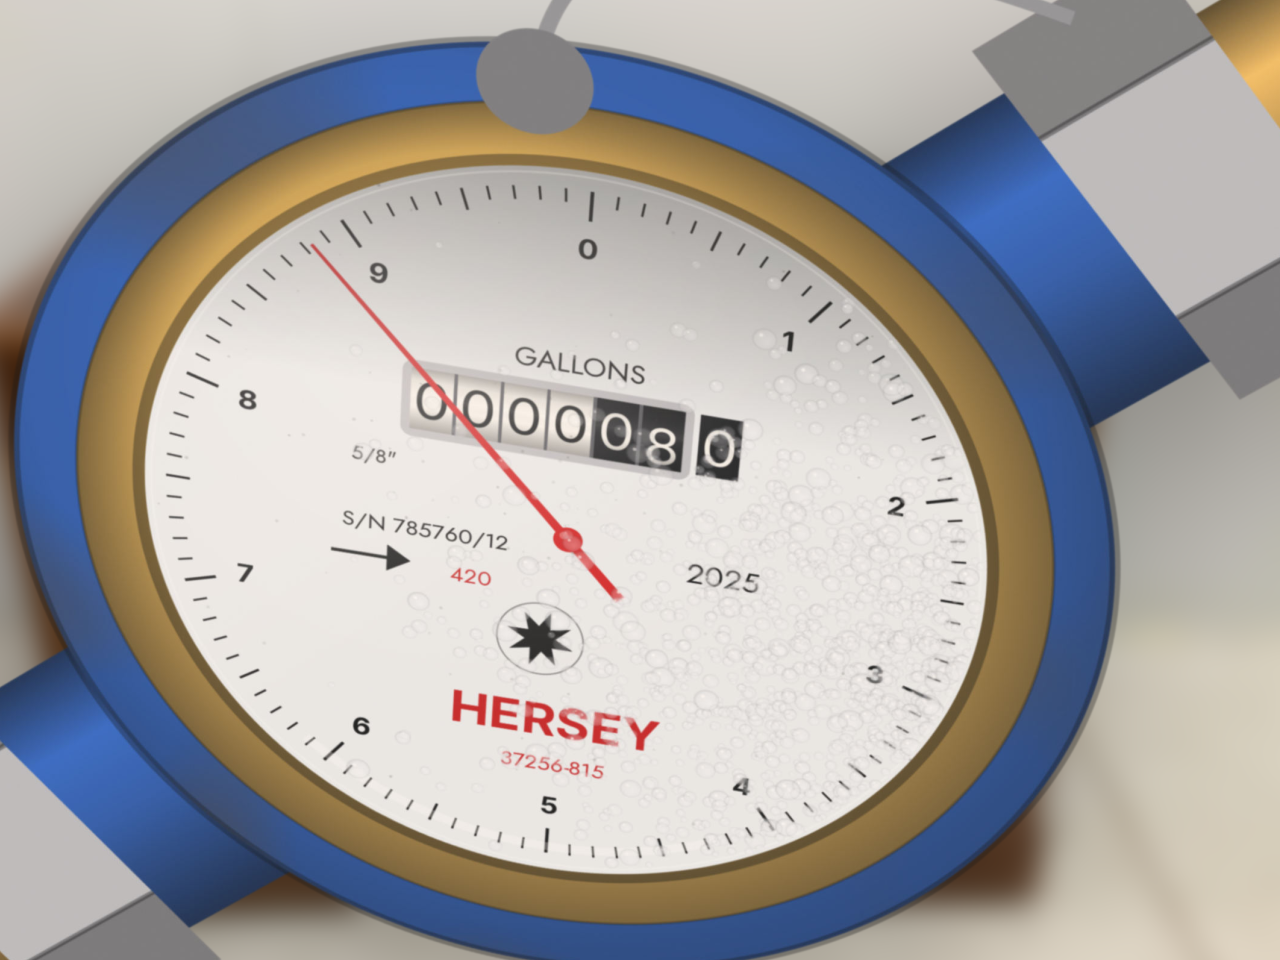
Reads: 78.8 gal
